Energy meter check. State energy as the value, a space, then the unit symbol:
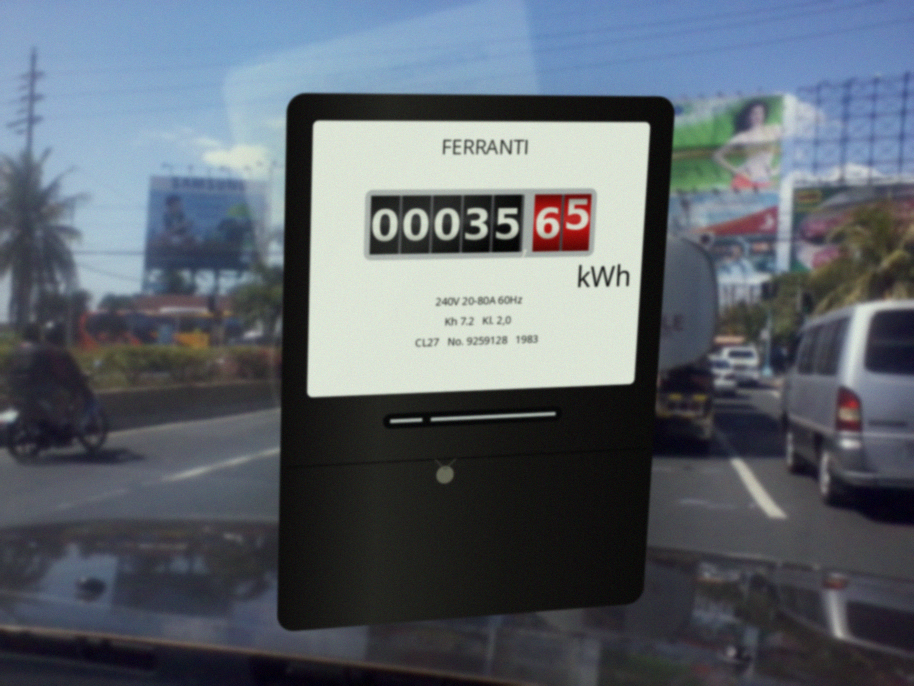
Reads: 35.65 kWh
